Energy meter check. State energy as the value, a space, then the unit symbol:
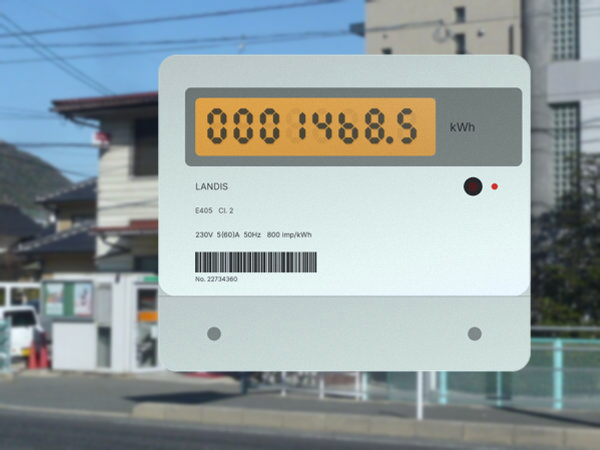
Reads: 1468.5 kWh
